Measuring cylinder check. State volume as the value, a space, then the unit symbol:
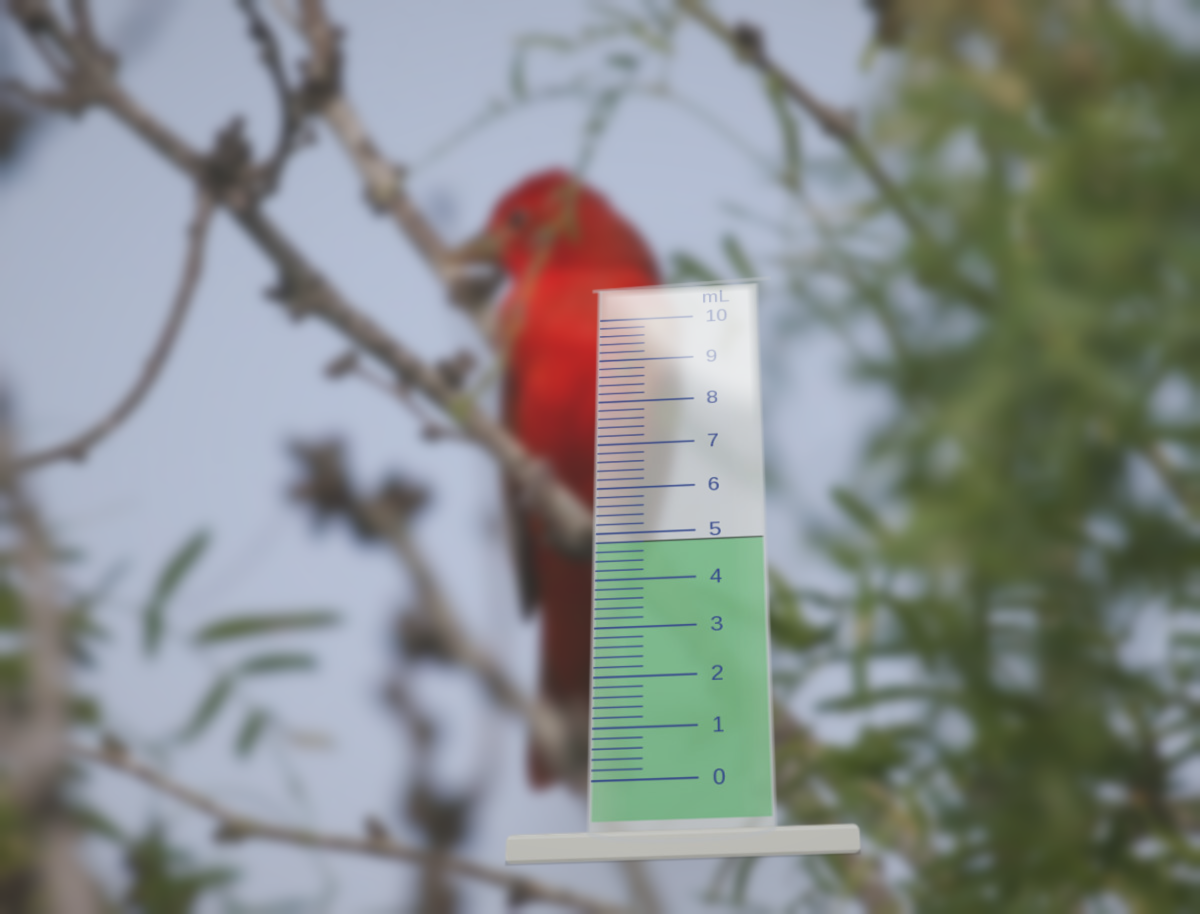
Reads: 4.8 mL
